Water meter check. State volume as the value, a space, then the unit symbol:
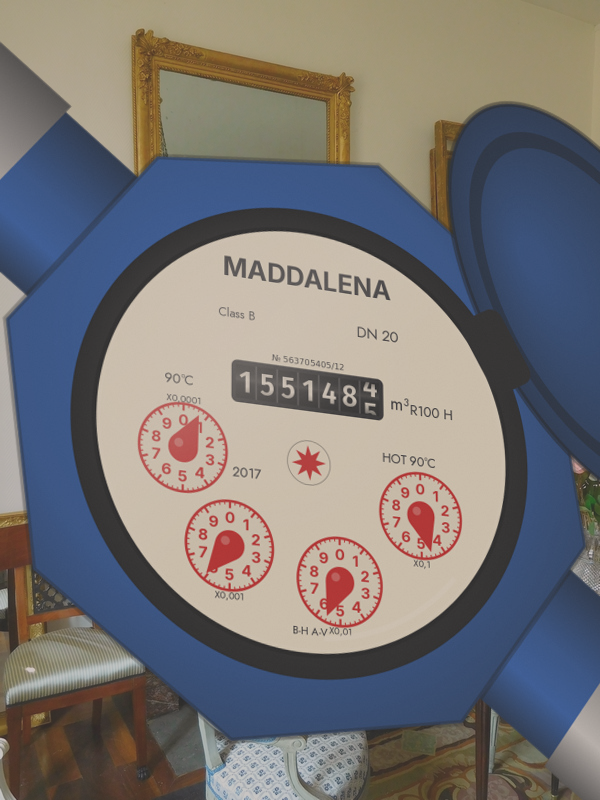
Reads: 1551484.4560 m³
